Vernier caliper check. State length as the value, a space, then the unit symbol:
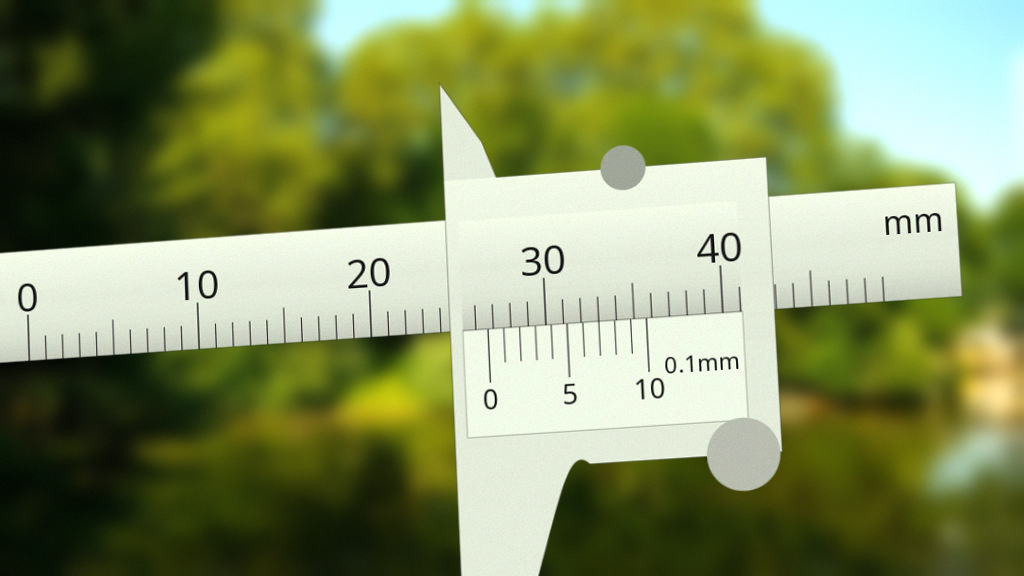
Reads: 26.7 mm
